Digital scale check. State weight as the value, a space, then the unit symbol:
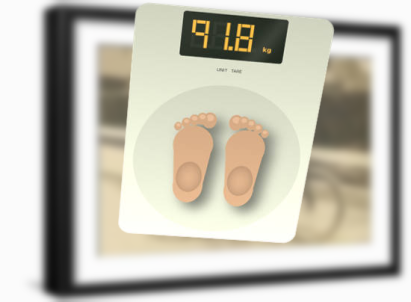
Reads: 91.8 kg
